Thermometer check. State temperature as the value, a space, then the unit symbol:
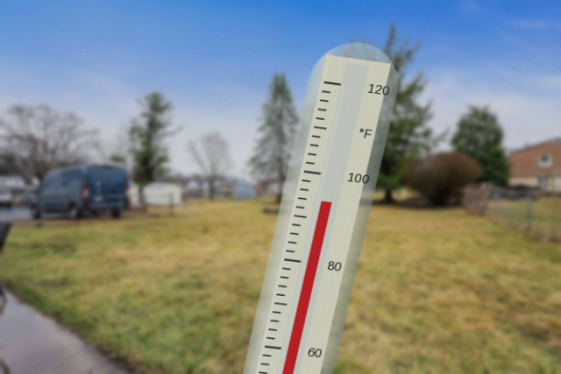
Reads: 94 °F
